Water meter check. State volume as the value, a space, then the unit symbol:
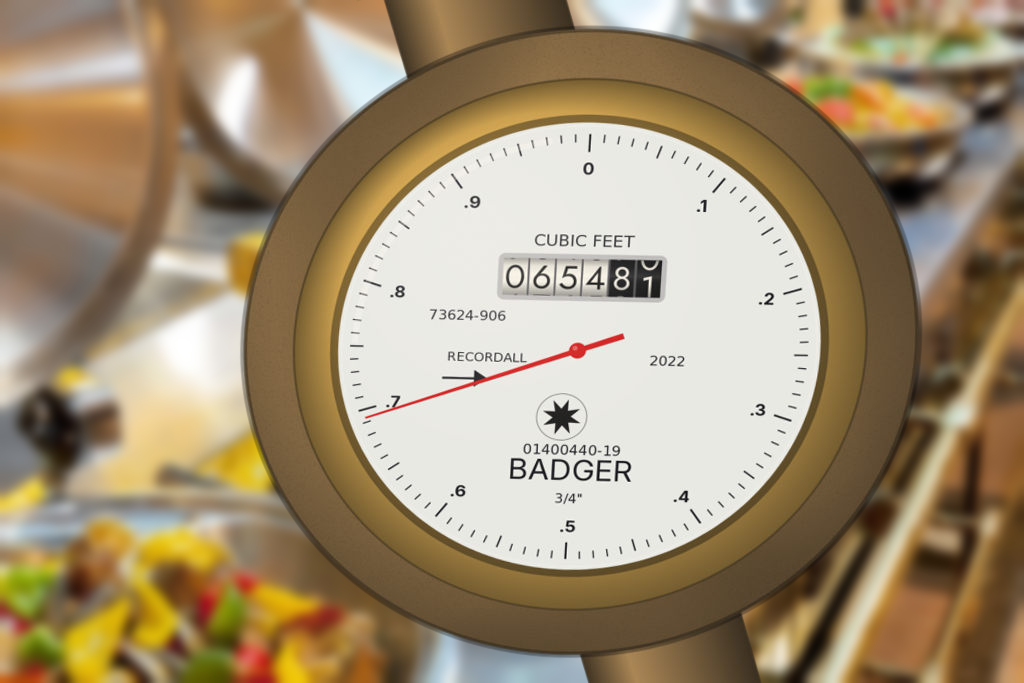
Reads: 65480.69 ft³
